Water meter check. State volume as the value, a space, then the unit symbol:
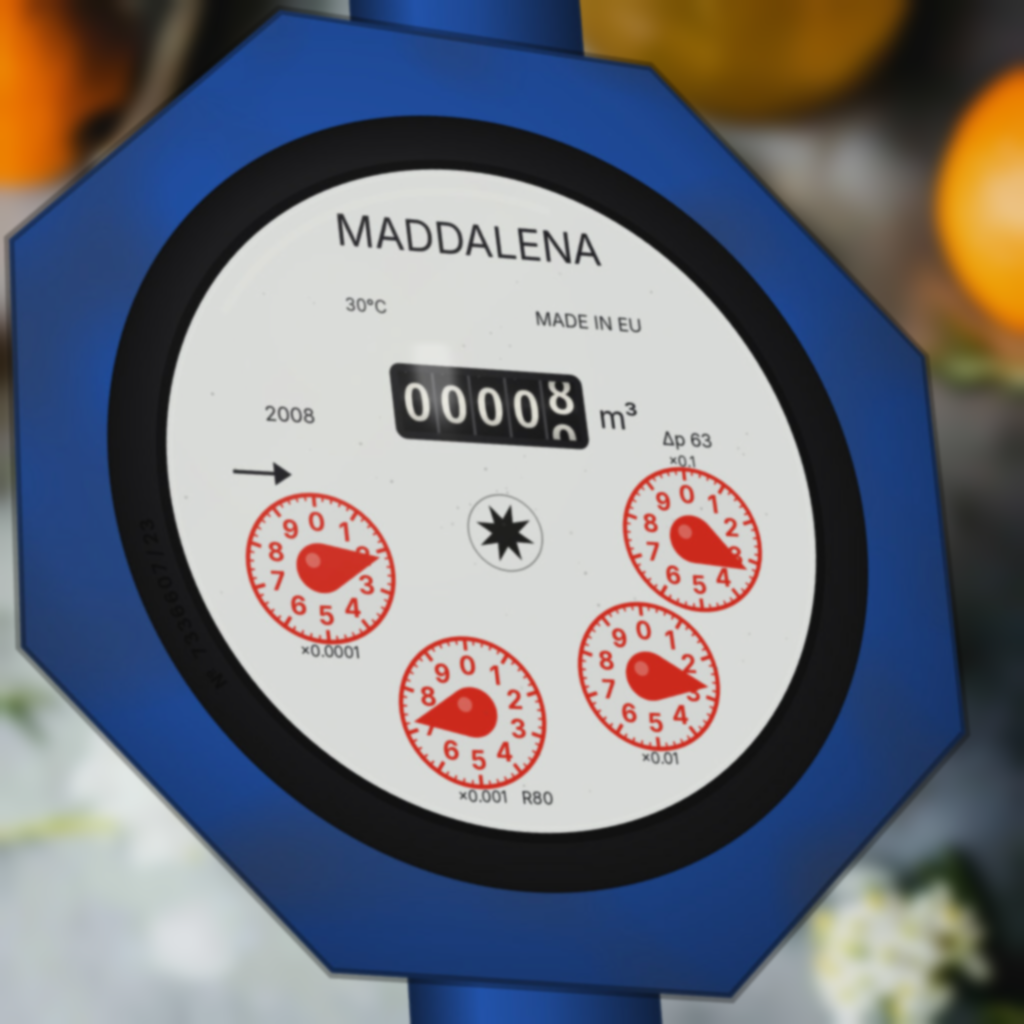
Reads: 8.3272 m³
